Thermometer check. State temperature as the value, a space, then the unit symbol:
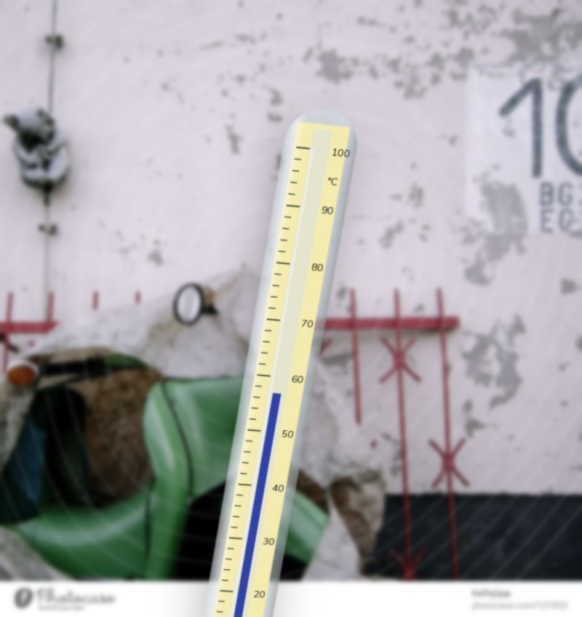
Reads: 57 °C
